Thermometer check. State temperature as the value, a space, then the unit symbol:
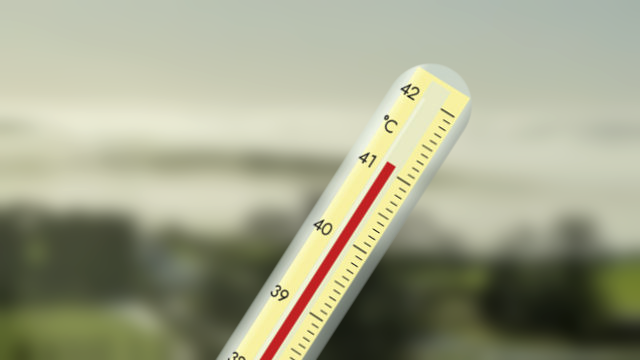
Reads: 41.1 °C
